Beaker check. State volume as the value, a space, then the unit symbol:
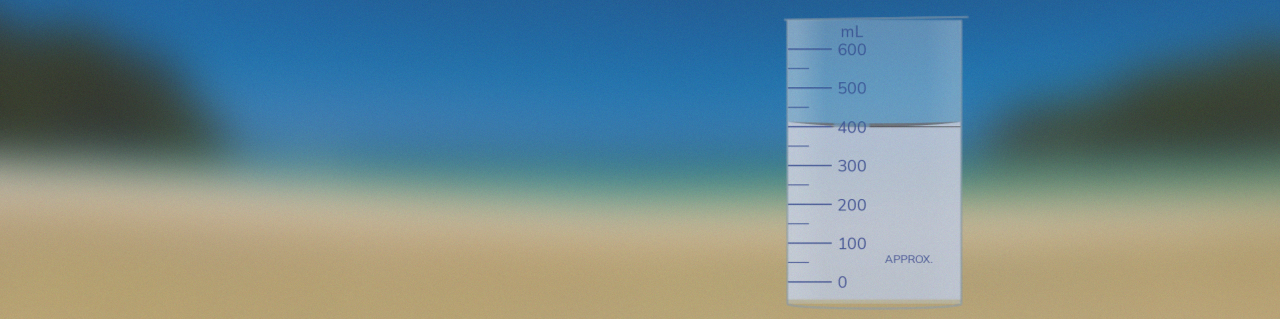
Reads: 400 mL
